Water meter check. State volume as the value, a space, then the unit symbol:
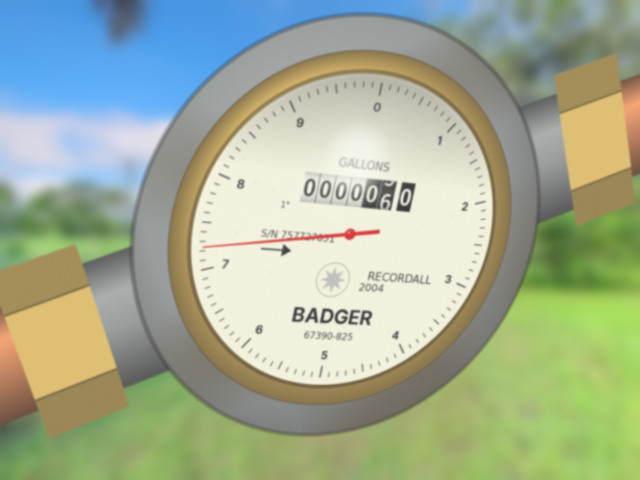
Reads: 57.2 gal
